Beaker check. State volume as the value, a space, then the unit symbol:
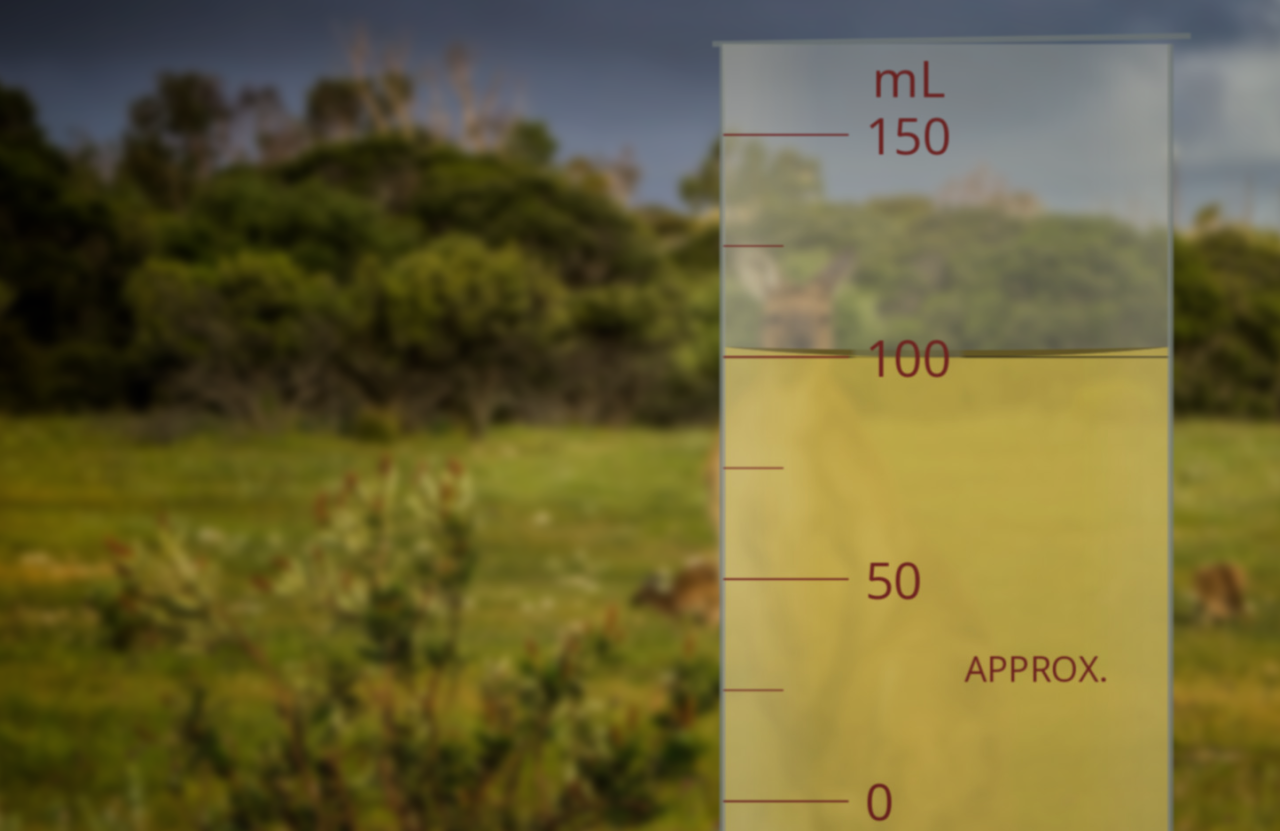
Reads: 100 mL
